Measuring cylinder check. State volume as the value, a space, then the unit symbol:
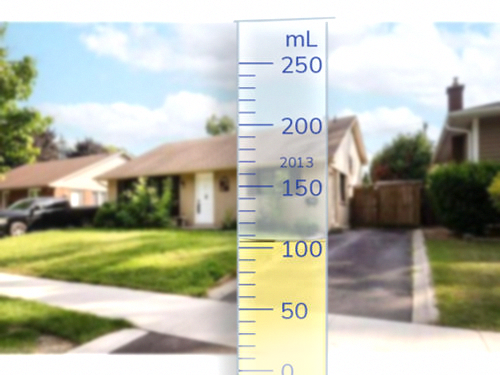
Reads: 105 mL
